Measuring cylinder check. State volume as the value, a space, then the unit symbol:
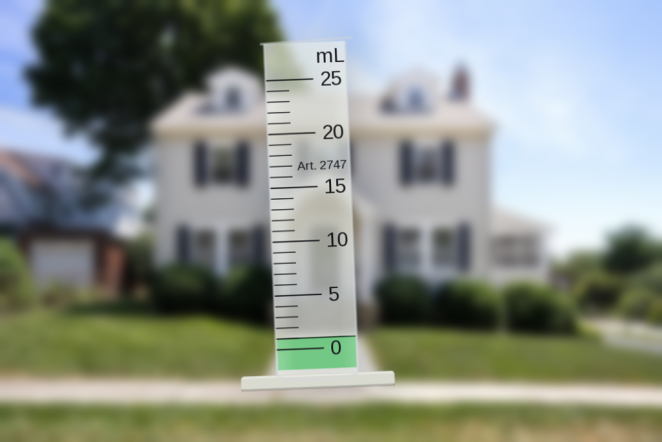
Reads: 1 mL
